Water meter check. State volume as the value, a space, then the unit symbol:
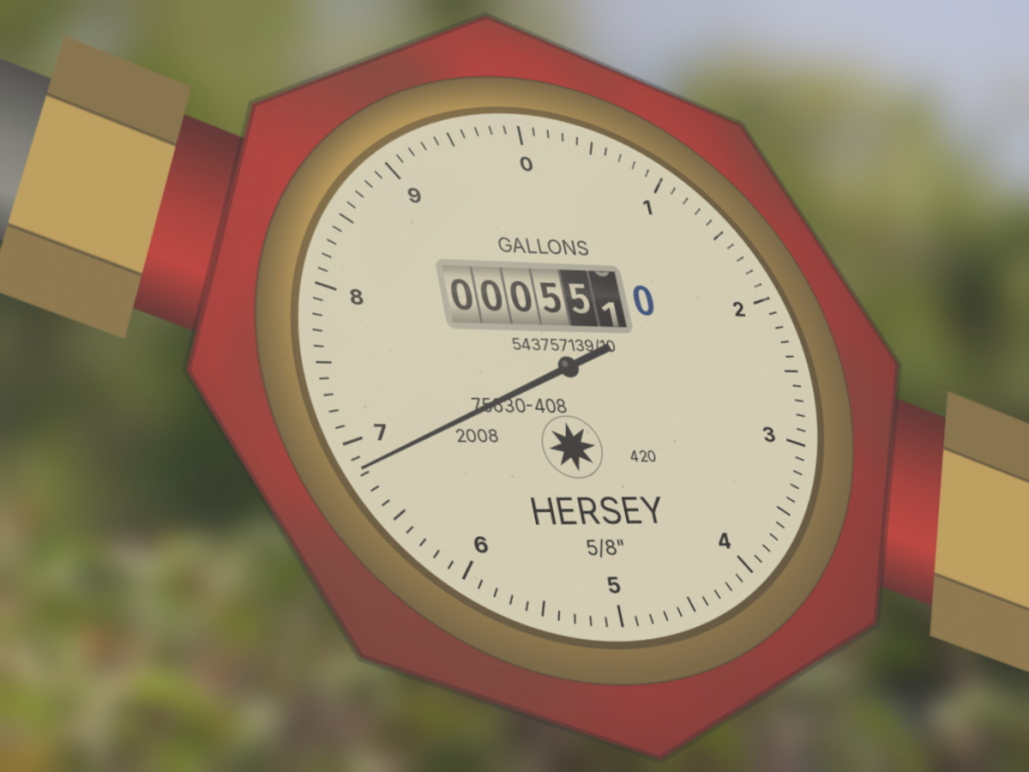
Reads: 5506.8 gal
